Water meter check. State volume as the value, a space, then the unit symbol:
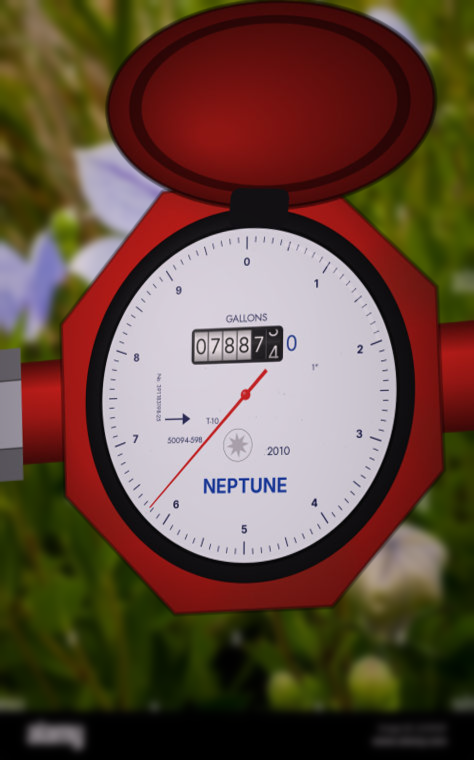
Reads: 788736.2 gal
